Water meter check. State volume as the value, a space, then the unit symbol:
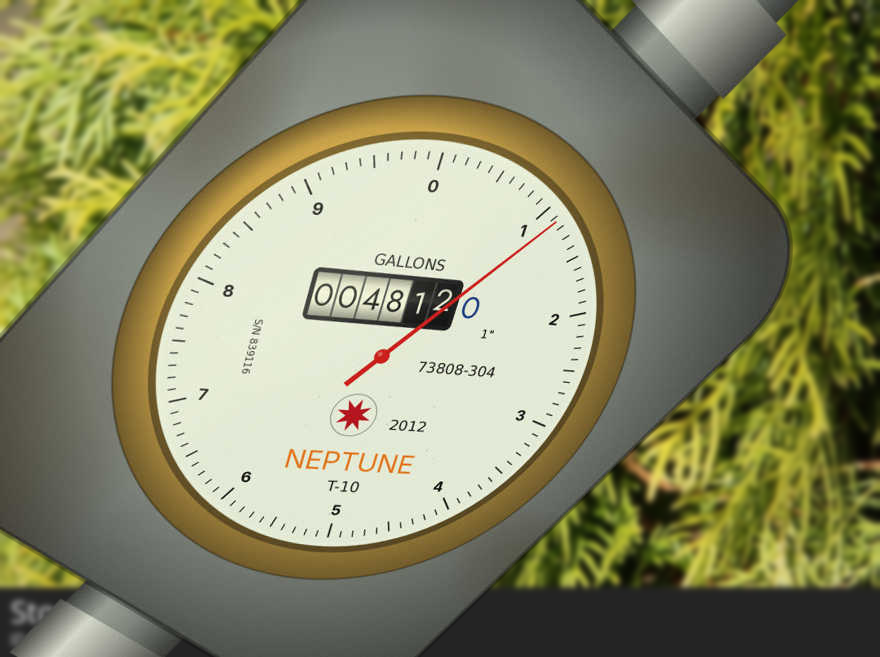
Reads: 48121.1 gal
